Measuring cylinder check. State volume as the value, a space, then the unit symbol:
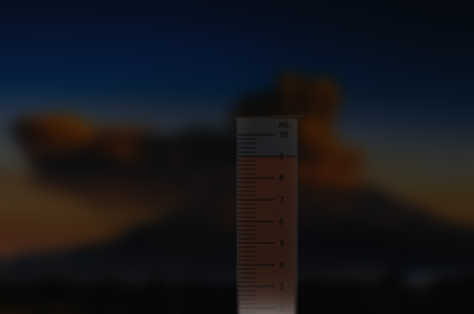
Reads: 9 mL
